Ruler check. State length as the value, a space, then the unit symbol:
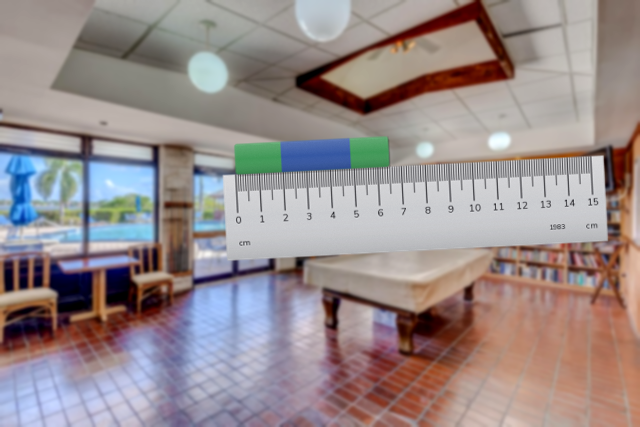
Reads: 6.5 cm
